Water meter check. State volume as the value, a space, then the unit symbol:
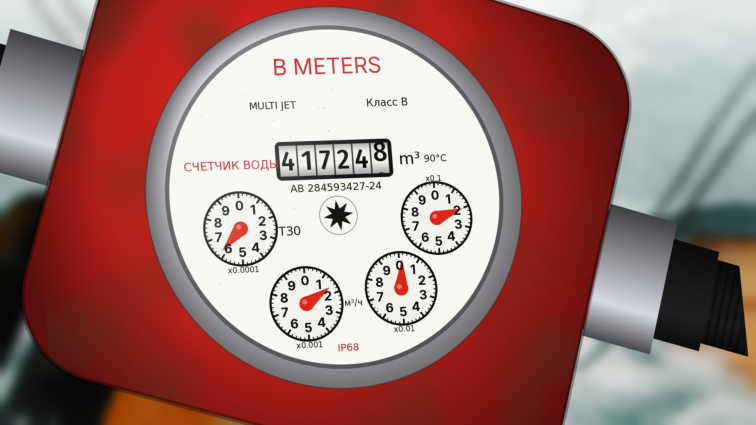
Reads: 417248.2016 m³
